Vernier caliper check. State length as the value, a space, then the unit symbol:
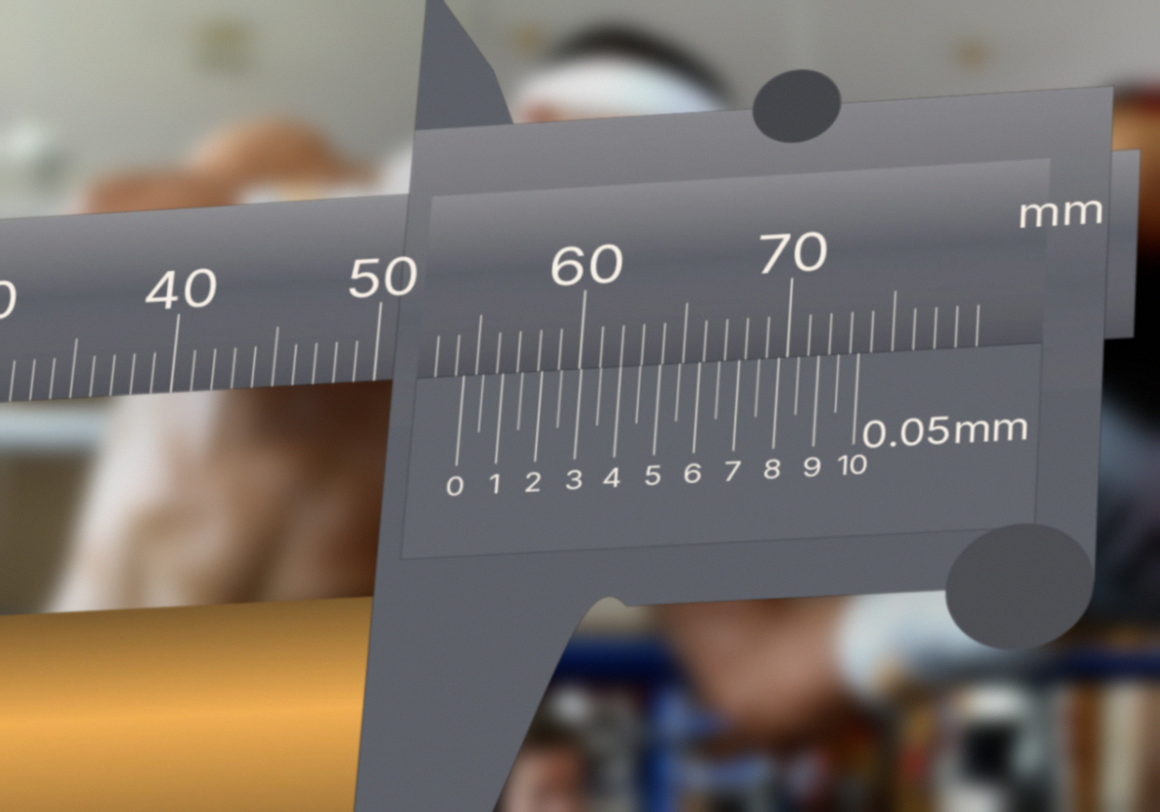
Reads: 54.4 mm
